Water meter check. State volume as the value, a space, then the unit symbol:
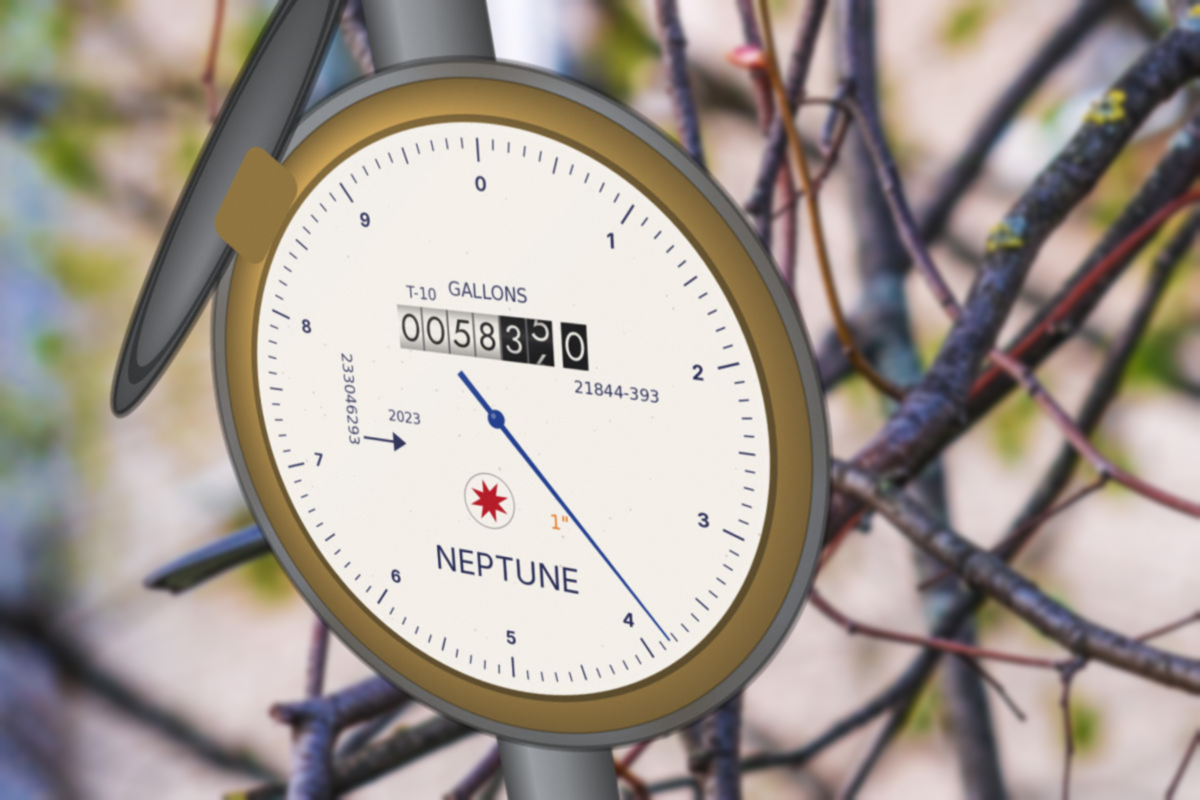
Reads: 58353.8 gal
